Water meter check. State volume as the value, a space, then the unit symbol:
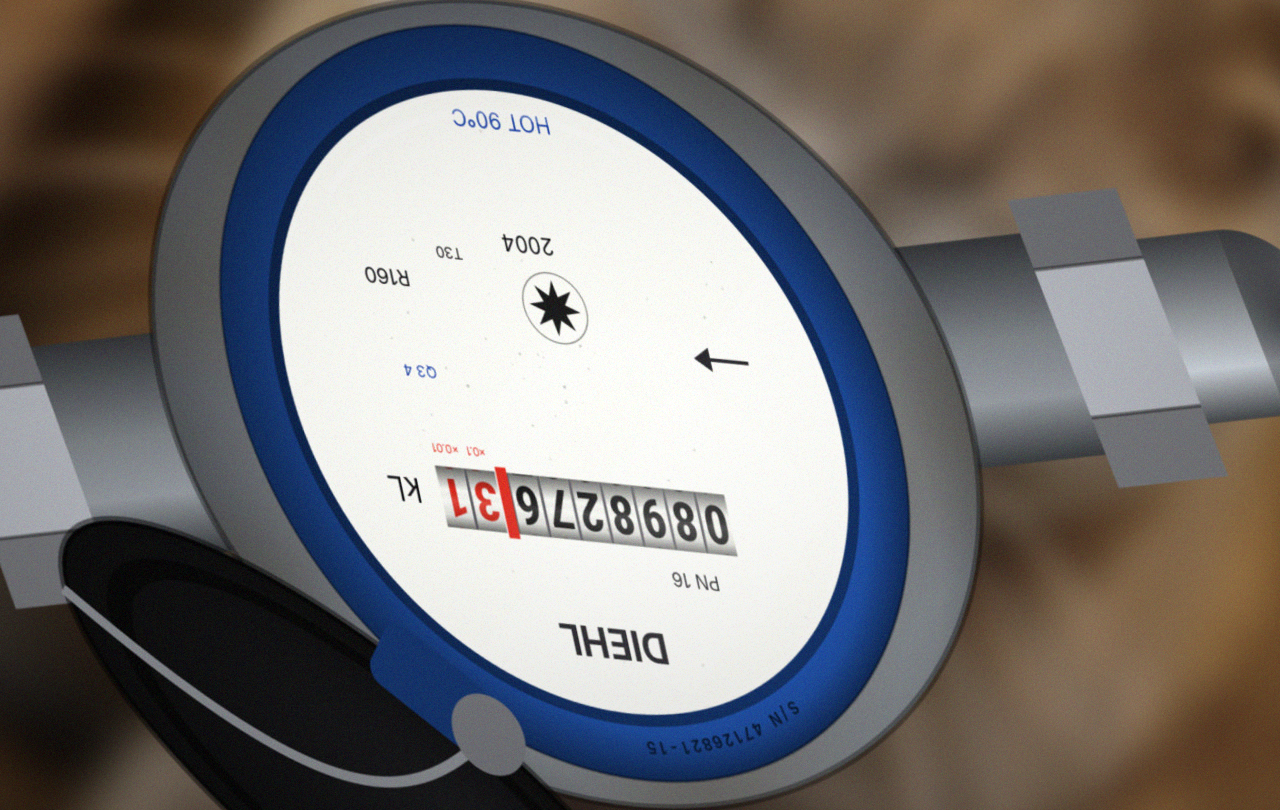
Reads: 898276.31 kL
